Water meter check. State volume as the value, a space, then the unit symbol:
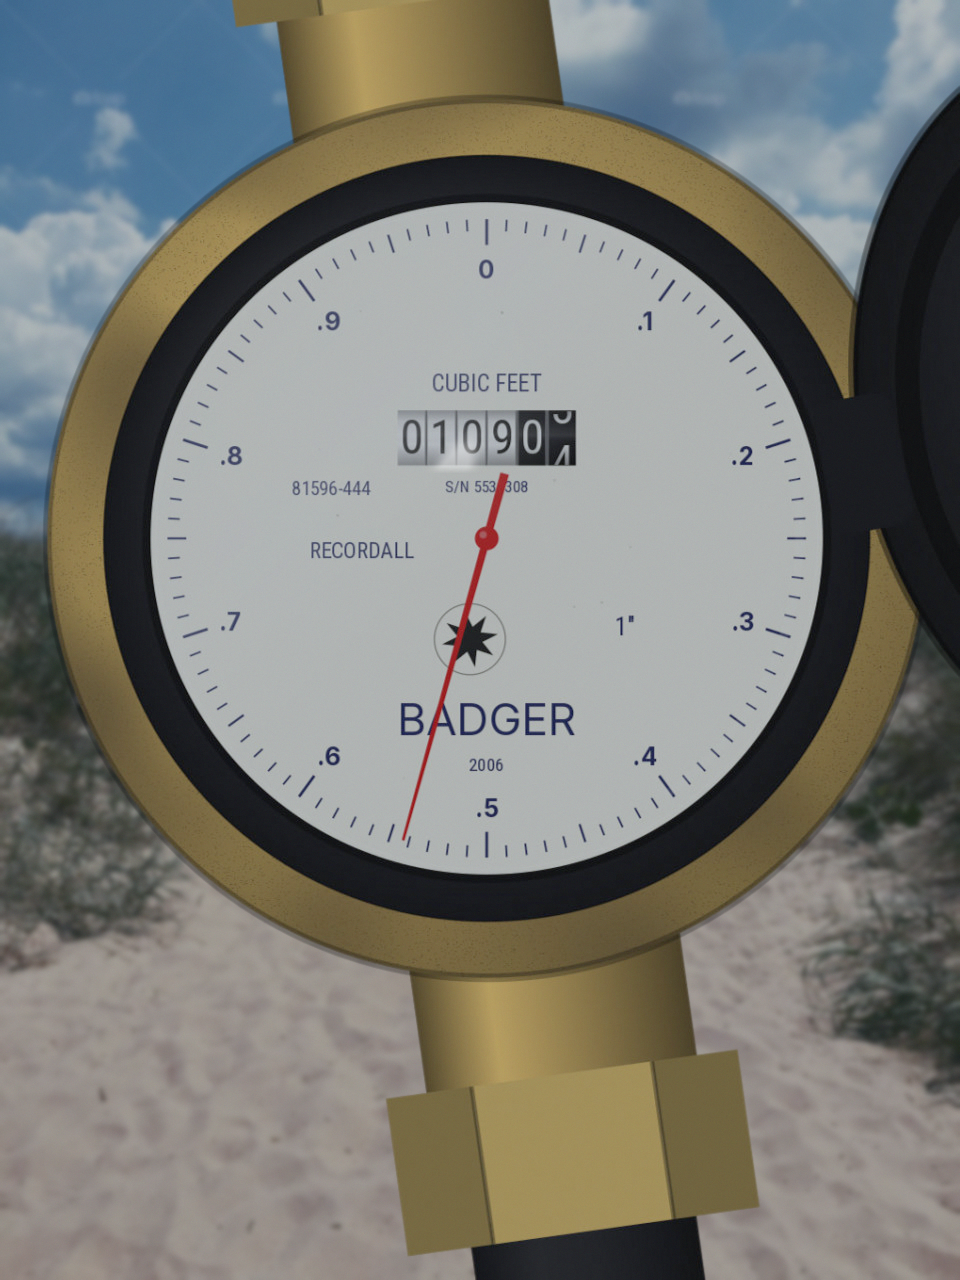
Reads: 10903.54 ft³
